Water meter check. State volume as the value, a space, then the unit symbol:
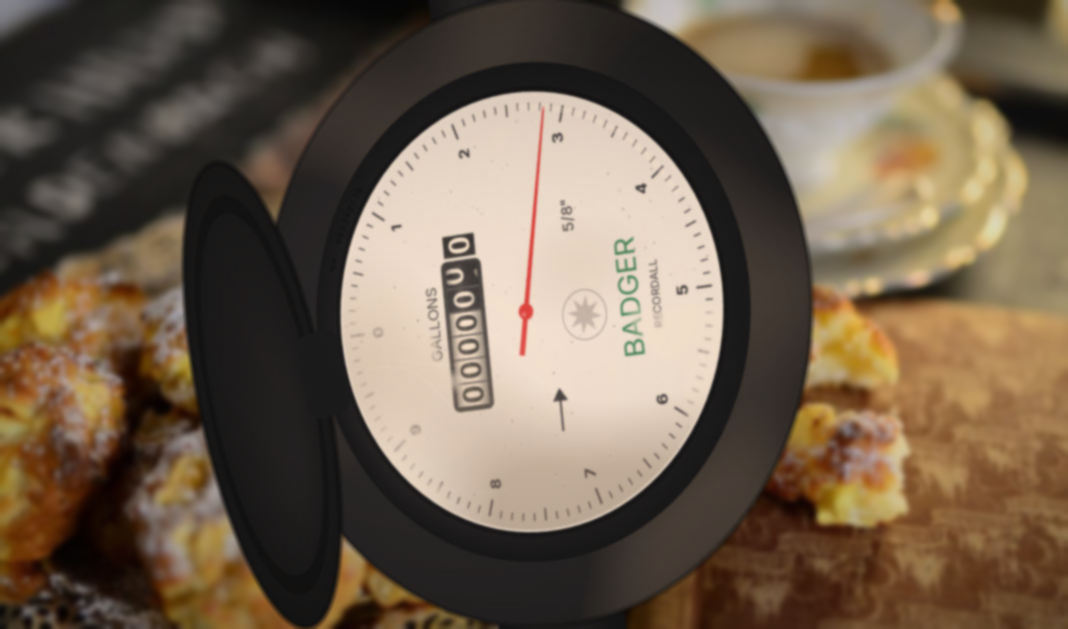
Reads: 2.8 gal
